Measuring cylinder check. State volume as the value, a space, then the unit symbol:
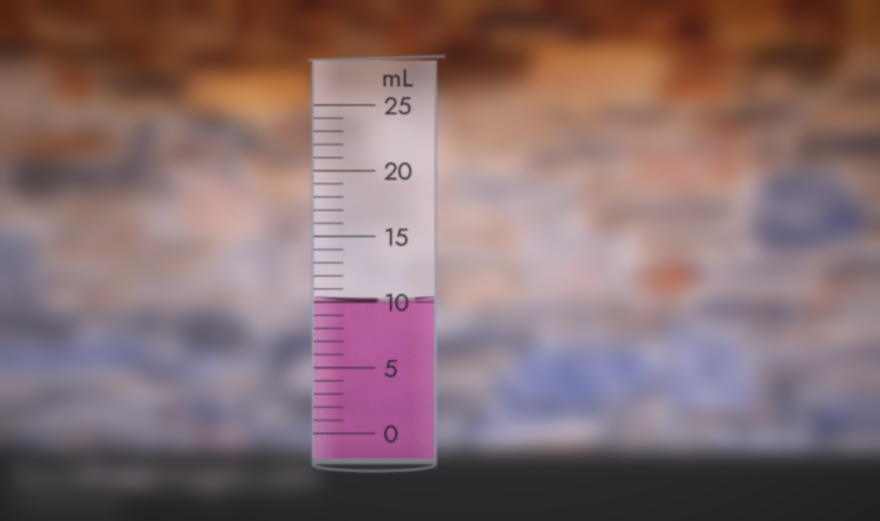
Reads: 10 mL
